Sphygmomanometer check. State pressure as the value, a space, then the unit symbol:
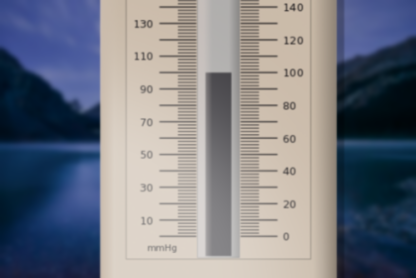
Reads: 100 mmHg
